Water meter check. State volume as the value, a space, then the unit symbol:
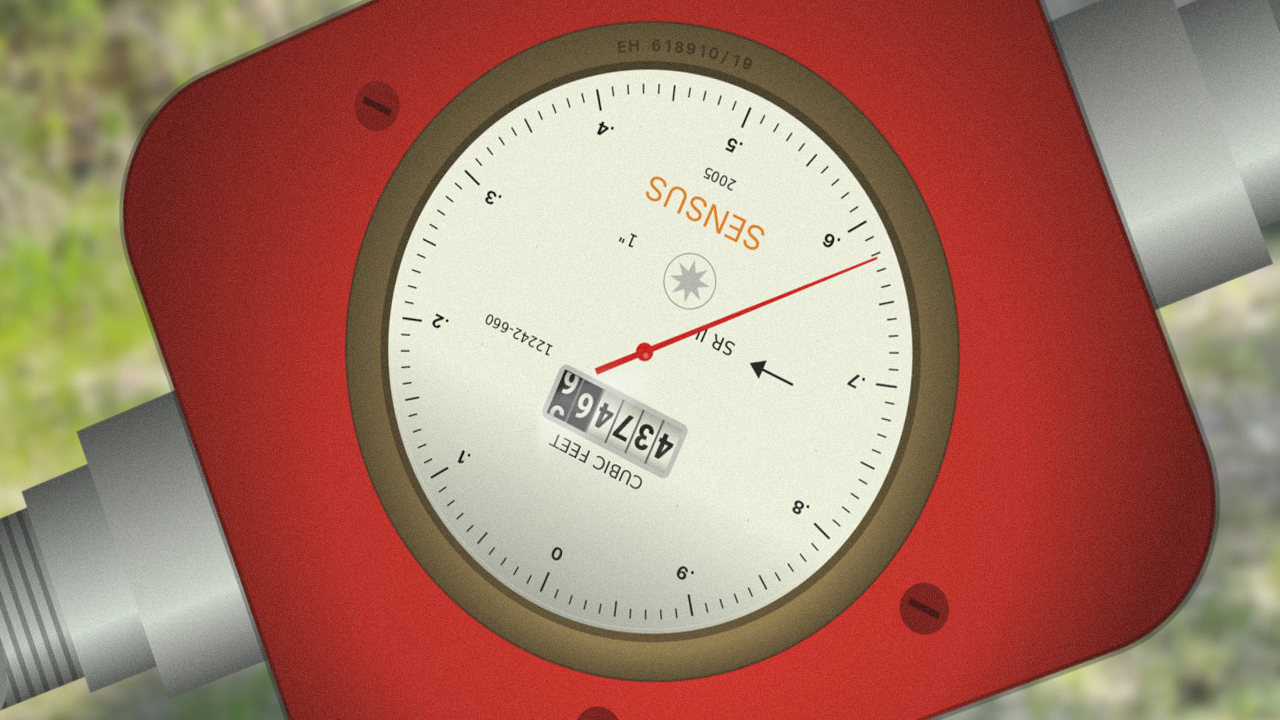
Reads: 437465.62 ft³
